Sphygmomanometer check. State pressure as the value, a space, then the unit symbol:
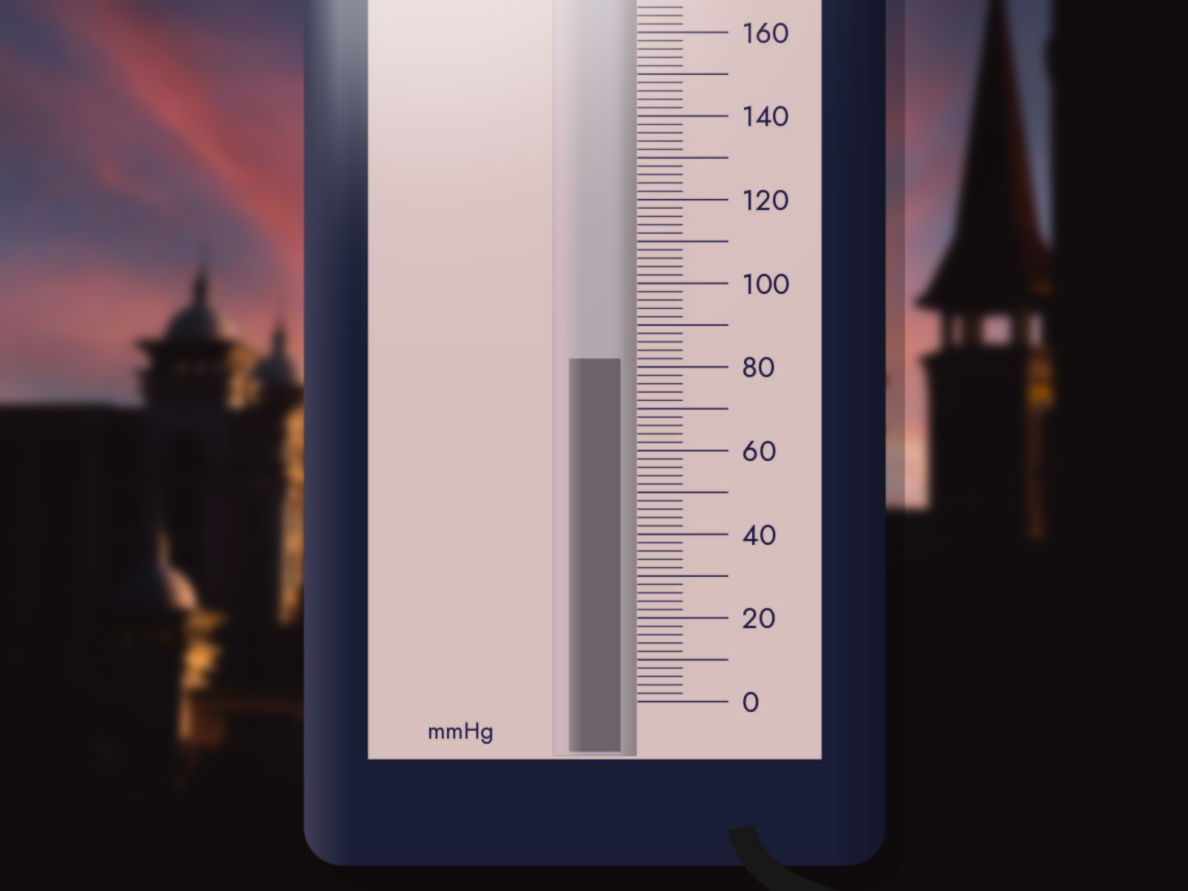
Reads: 82 mmHg
